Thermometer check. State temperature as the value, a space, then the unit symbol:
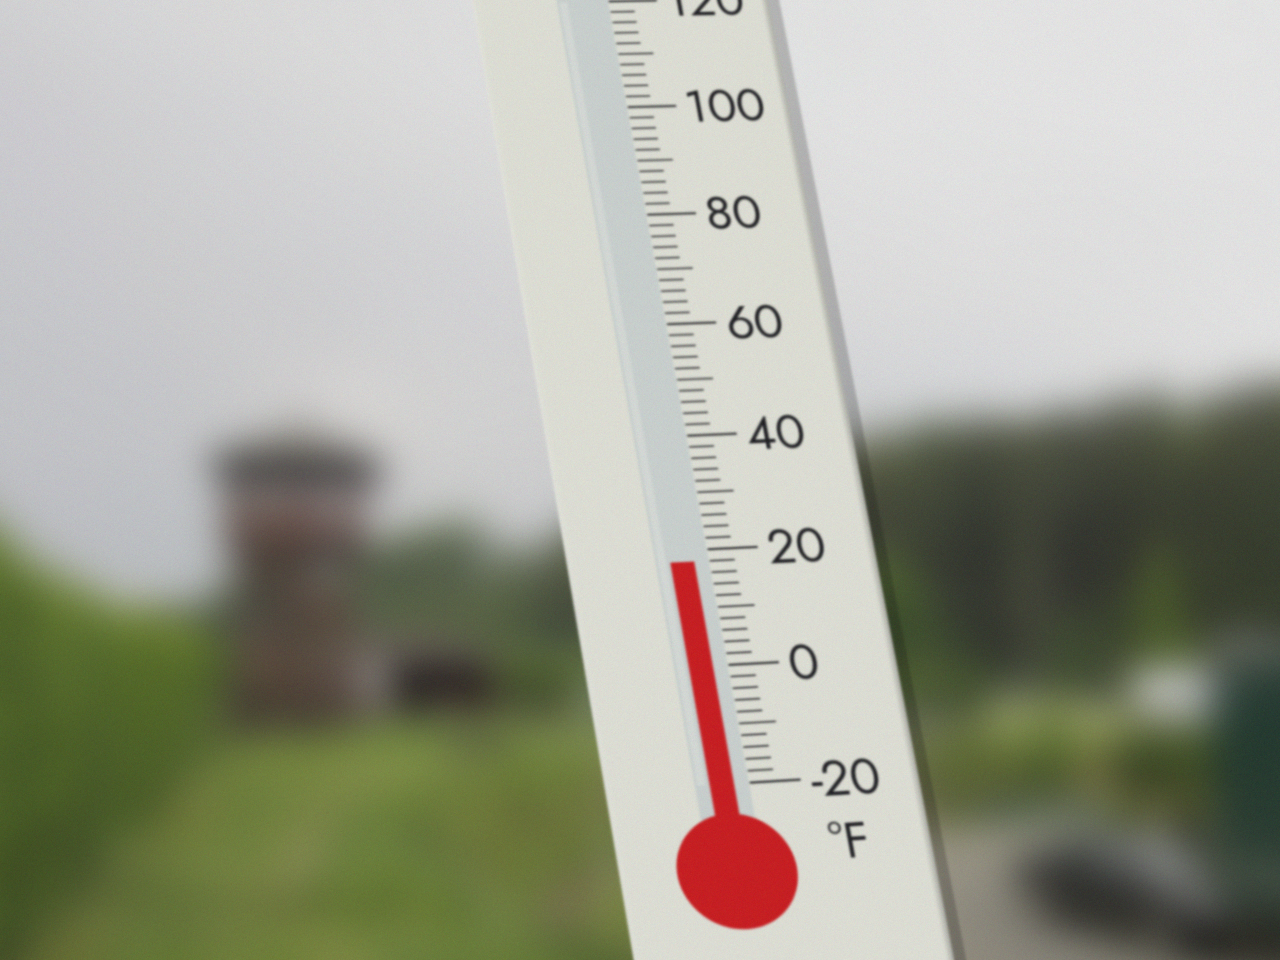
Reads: 18 °F
